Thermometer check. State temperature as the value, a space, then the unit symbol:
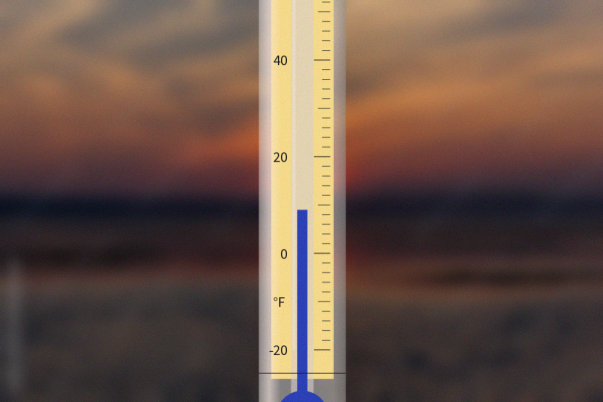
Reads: 9 °F
